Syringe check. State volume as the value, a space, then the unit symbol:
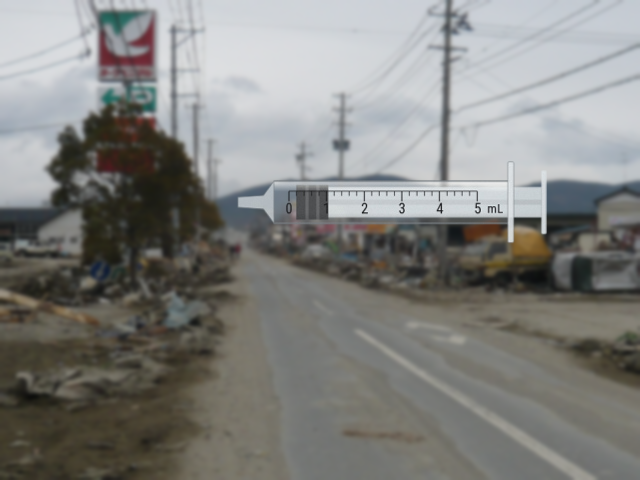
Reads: 0.2 mL
